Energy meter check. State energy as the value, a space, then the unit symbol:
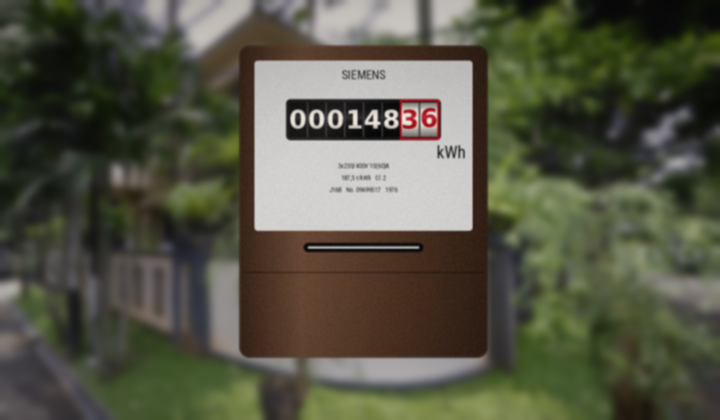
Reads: 148.36 kWh
